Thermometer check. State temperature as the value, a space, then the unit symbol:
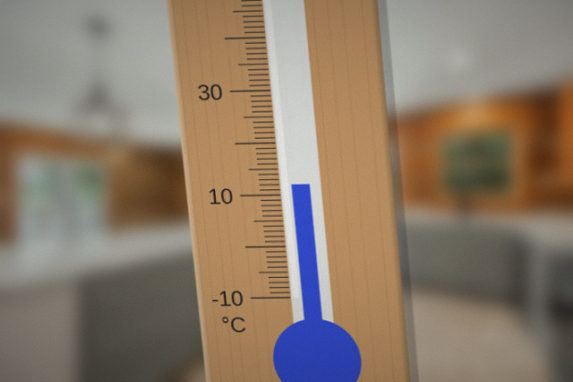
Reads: 12 °C
